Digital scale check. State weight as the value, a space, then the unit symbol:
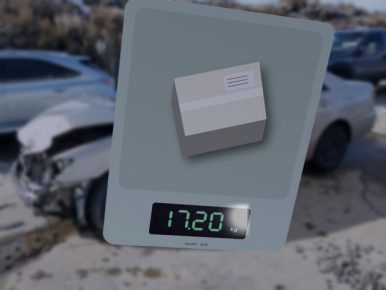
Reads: 17.20 kg
